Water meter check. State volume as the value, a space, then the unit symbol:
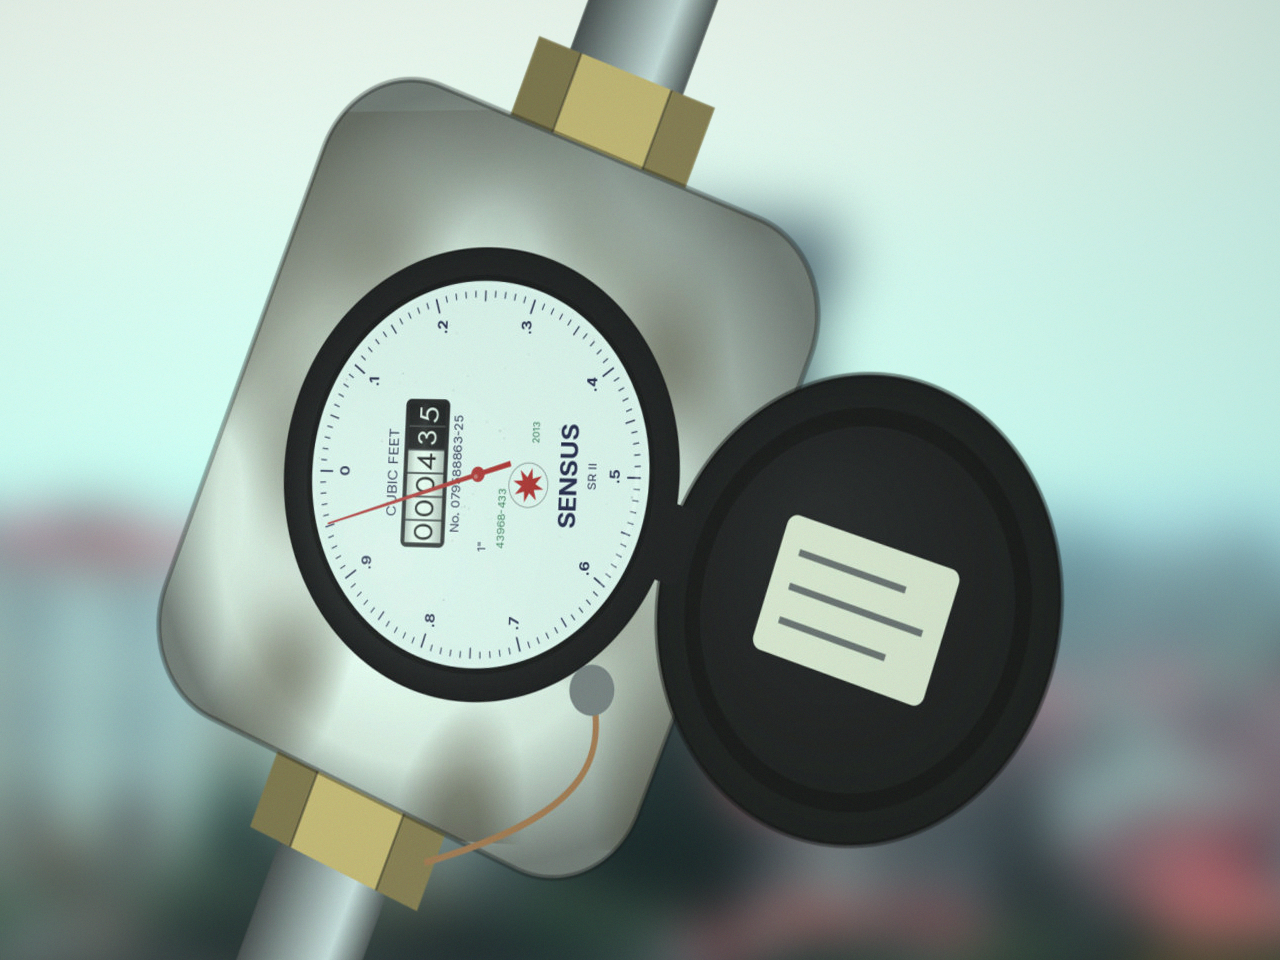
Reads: 434.95 ft³
